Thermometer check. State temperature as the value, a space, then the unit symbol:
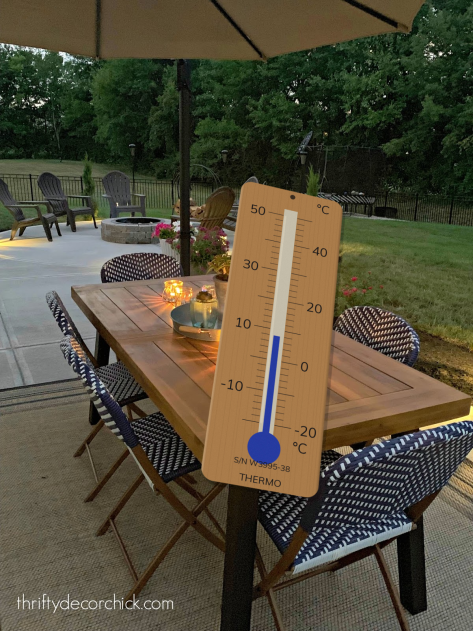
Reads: 8 °C
